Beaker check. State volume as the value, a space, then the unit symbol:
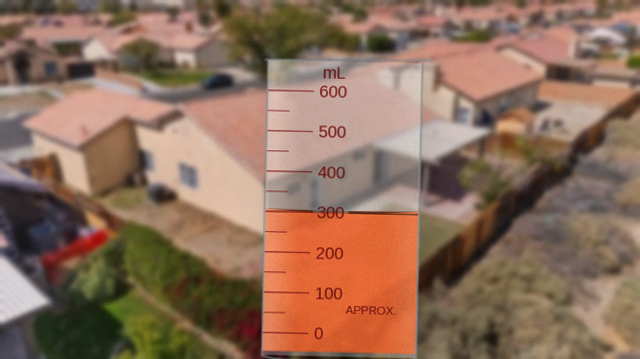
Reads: 300 mL
